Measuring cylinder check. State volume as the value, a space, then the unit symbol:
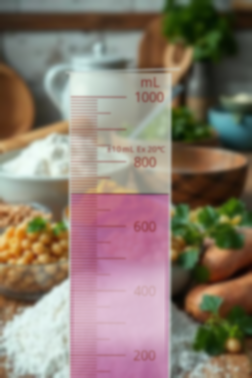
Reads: 700 mL
